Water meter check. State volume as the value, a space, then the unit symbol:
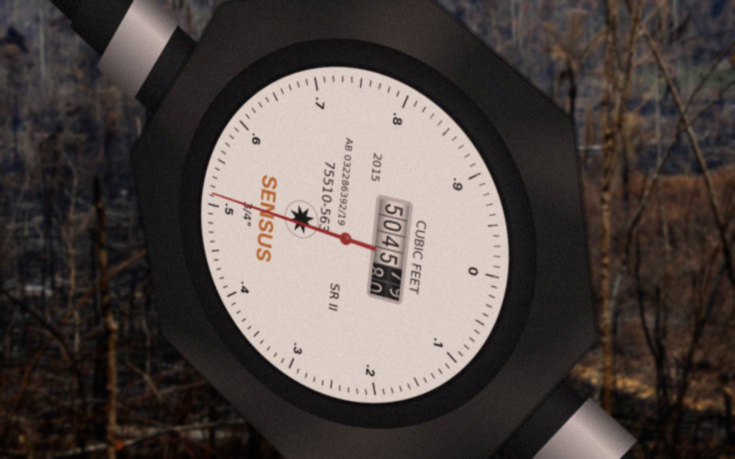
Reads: 504579.51 ft³
